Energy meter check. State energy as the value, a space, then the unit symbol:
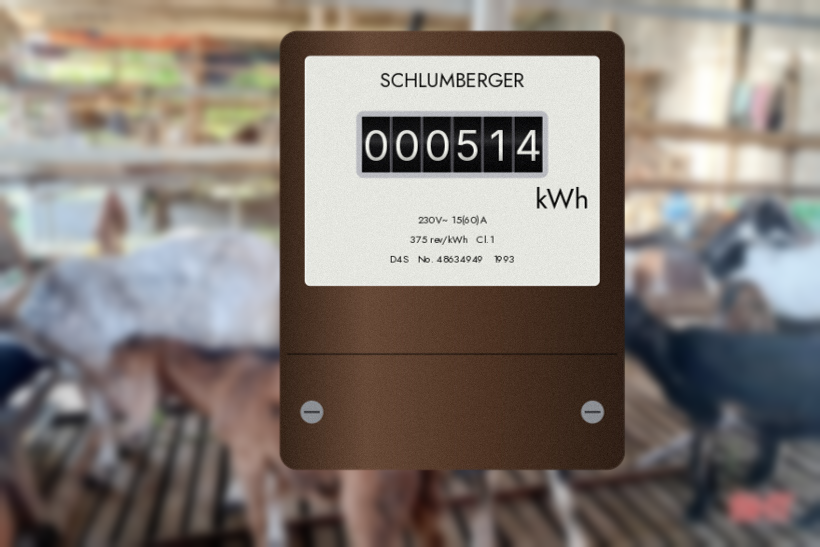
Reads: 514 kWh
